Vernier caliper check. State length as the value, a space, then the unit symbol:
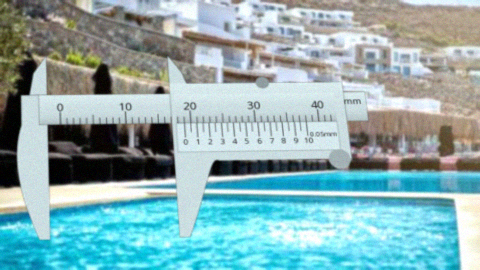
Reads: 19.0 mm
